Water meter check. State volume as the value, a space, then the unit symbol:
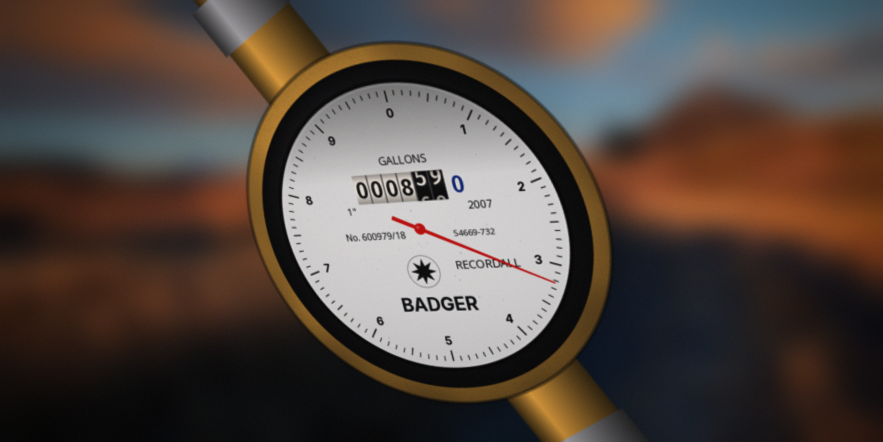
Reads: 8593.2 gal
